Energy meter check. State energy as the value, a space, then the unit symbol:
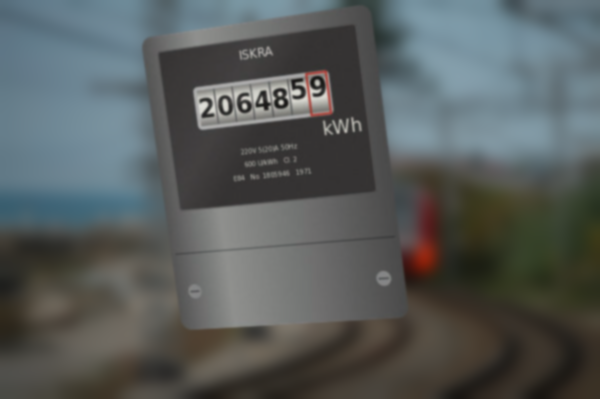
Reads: 206485.9 kWh
